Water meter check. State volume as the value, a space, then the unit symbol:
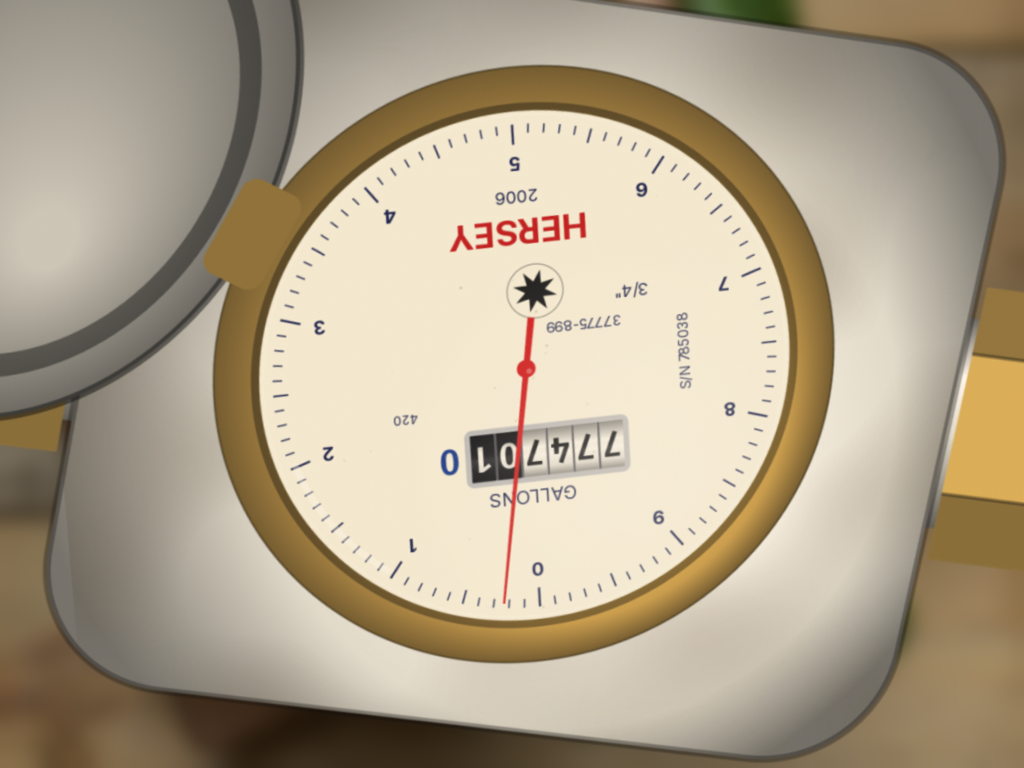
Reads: 7747010.2 gal
